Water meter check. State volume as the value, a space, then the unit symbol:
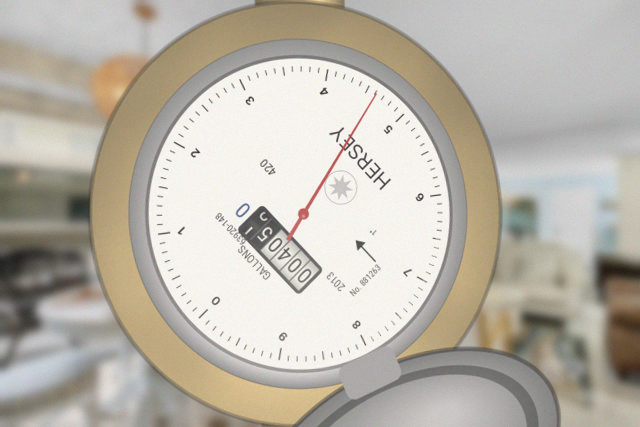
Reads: 40514.6 gal
